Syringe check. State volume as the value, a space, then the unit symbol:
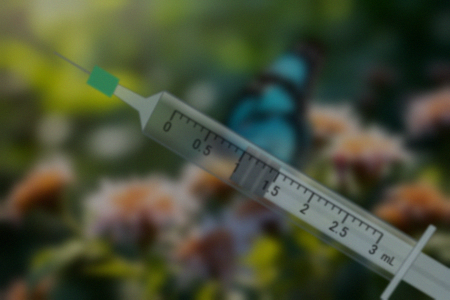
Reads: 1 mL
